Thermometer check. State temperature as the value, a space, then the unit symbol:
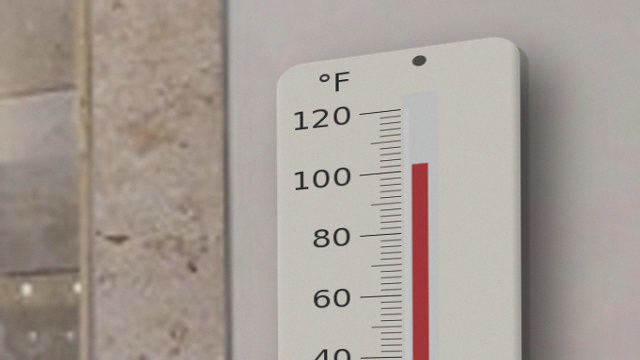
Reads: 102 °F
